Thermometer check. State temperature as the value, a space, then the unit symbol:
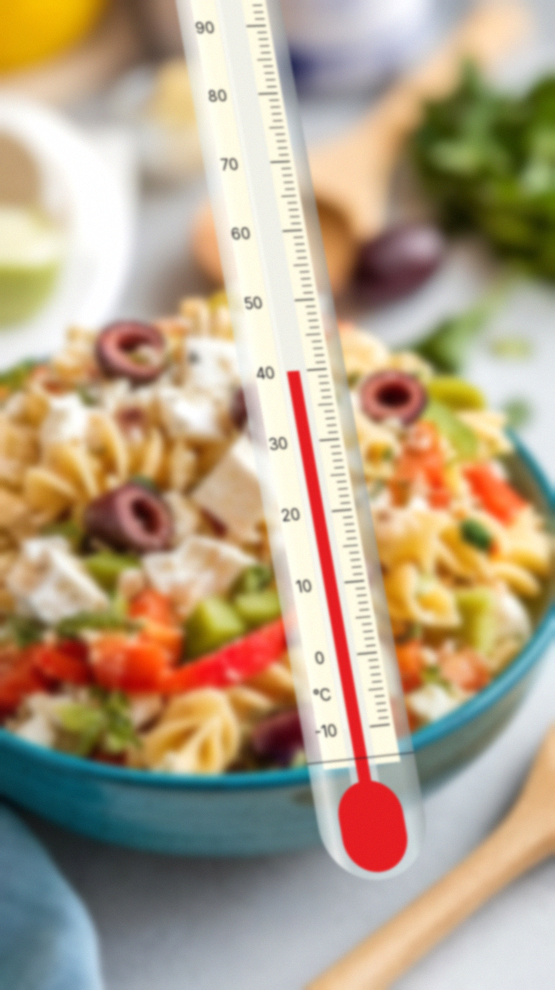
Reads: 40 °C
